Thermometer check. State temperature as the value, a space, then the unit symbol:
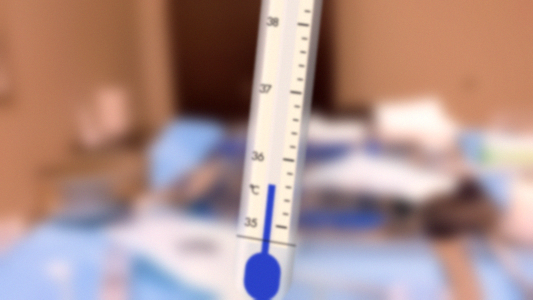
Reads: 35.6 °C
